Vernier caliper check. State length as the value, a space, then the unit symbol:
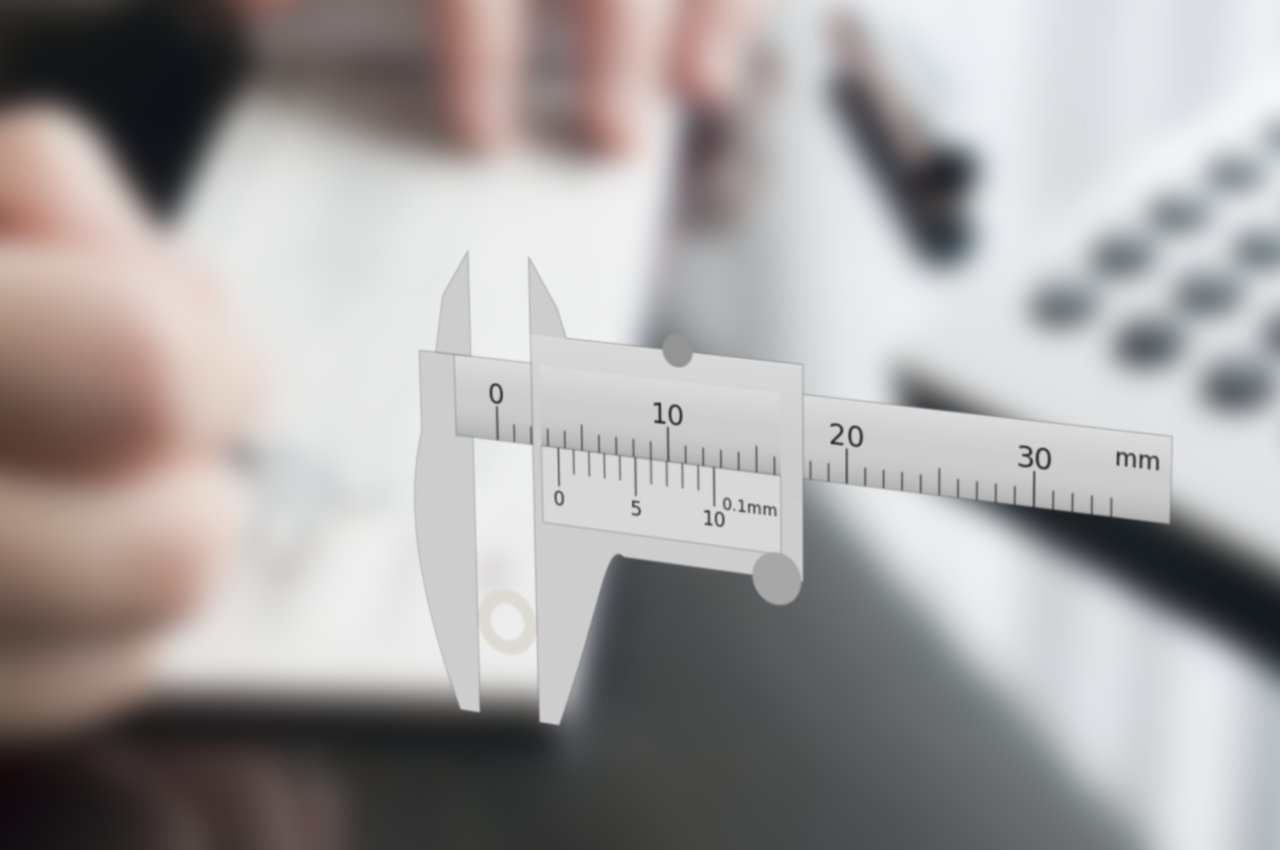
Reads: 3.6 mm
